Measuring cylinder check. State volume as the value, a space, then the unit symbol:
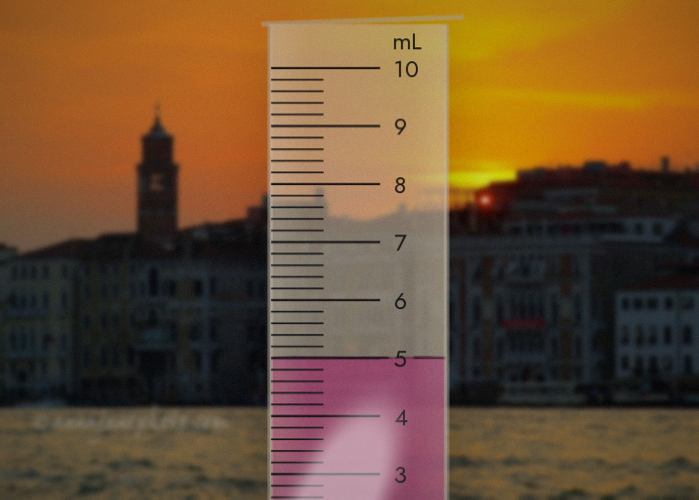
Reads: 5 mL
